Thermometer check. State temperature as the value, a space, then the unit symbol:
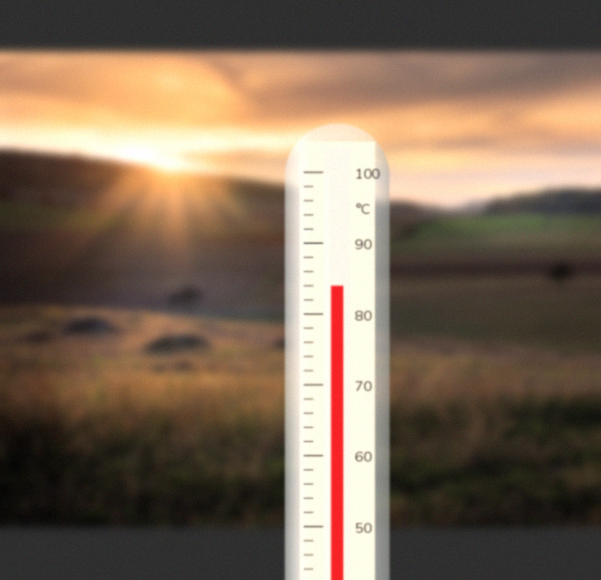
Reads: 84 °C
